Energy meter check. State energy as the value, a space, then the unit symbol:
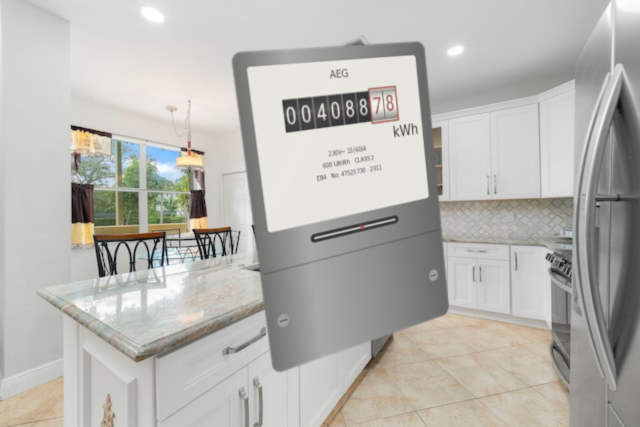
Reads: 4088.78 kWh
